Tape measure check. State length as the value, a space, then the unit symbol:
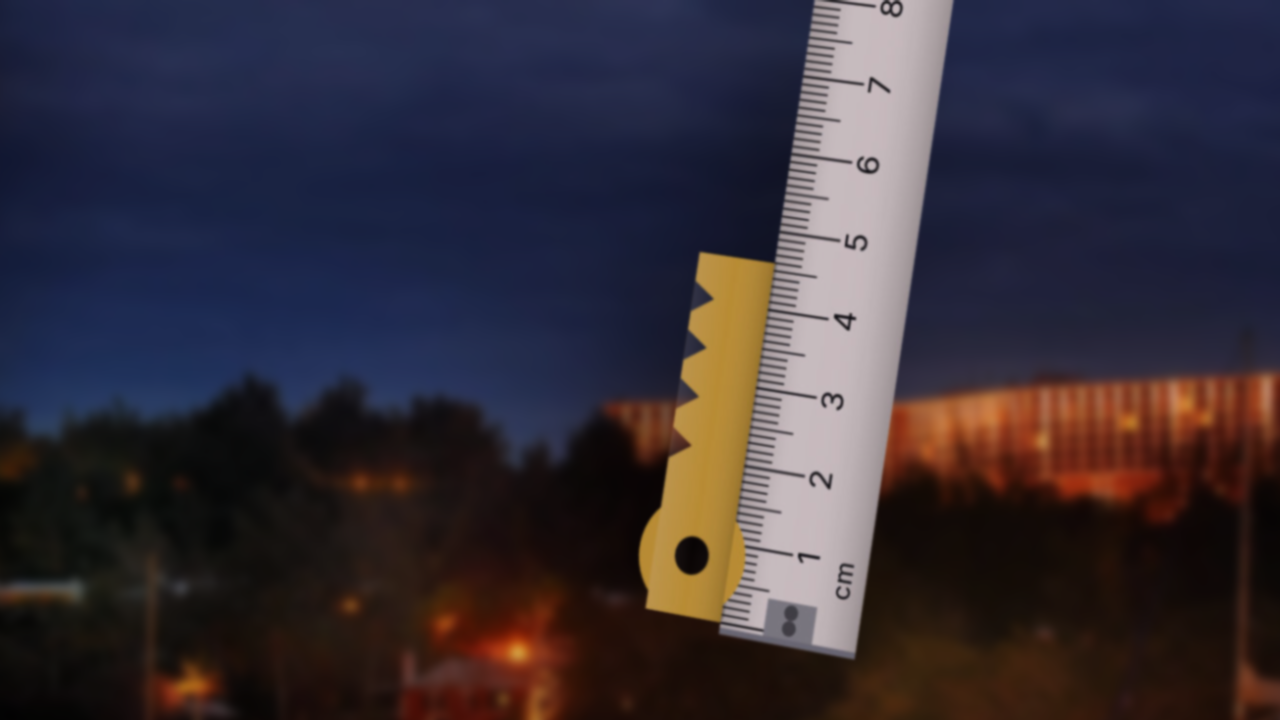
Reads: 4.6 cm
